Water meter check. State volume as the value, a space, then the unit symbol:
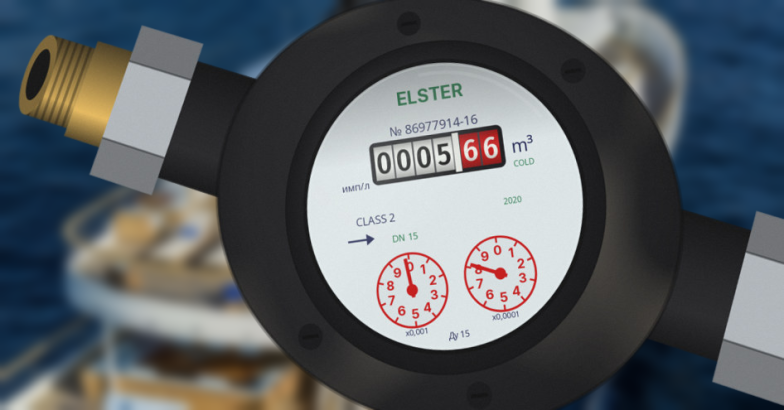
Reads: 5.6598 m³
